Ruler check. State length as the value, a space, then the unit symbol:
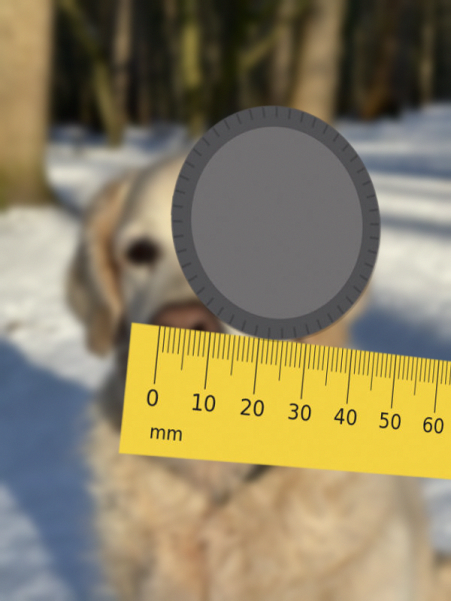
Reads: 44 mm
